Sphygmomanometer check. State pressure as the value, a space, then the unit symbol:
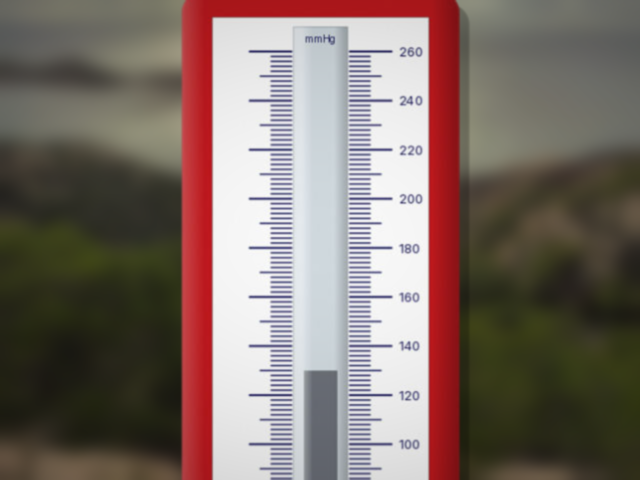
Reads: 130 mmHg
